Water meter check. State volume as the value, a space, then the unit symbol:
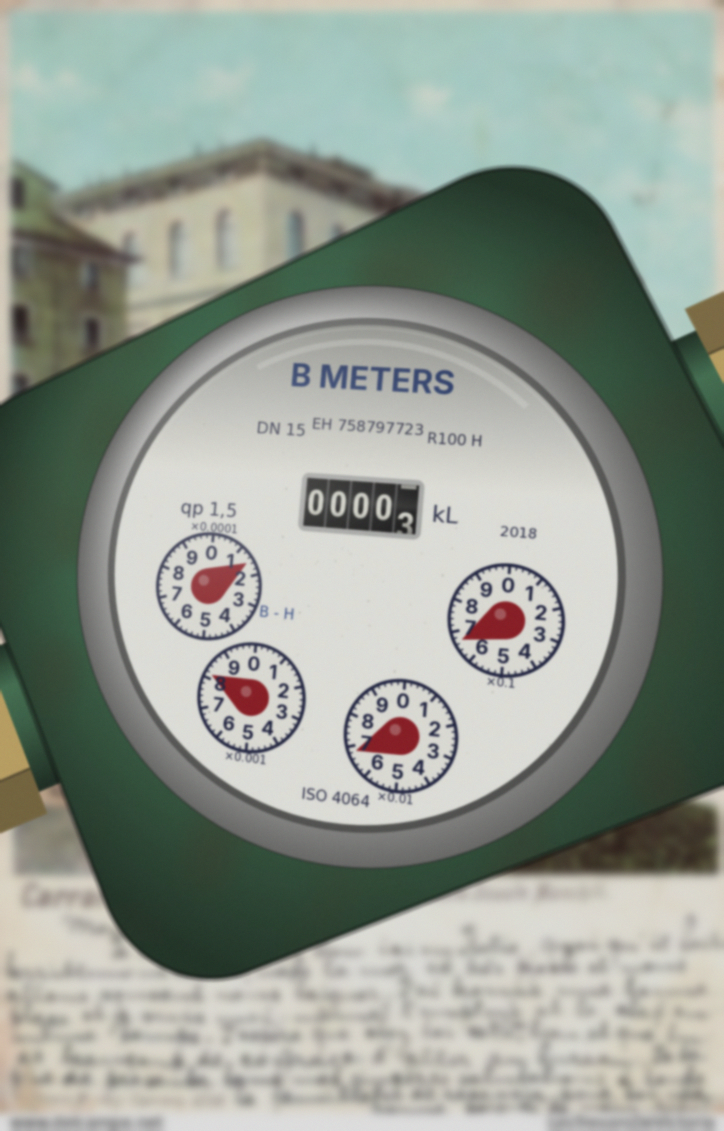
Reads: 2.6681 kL
